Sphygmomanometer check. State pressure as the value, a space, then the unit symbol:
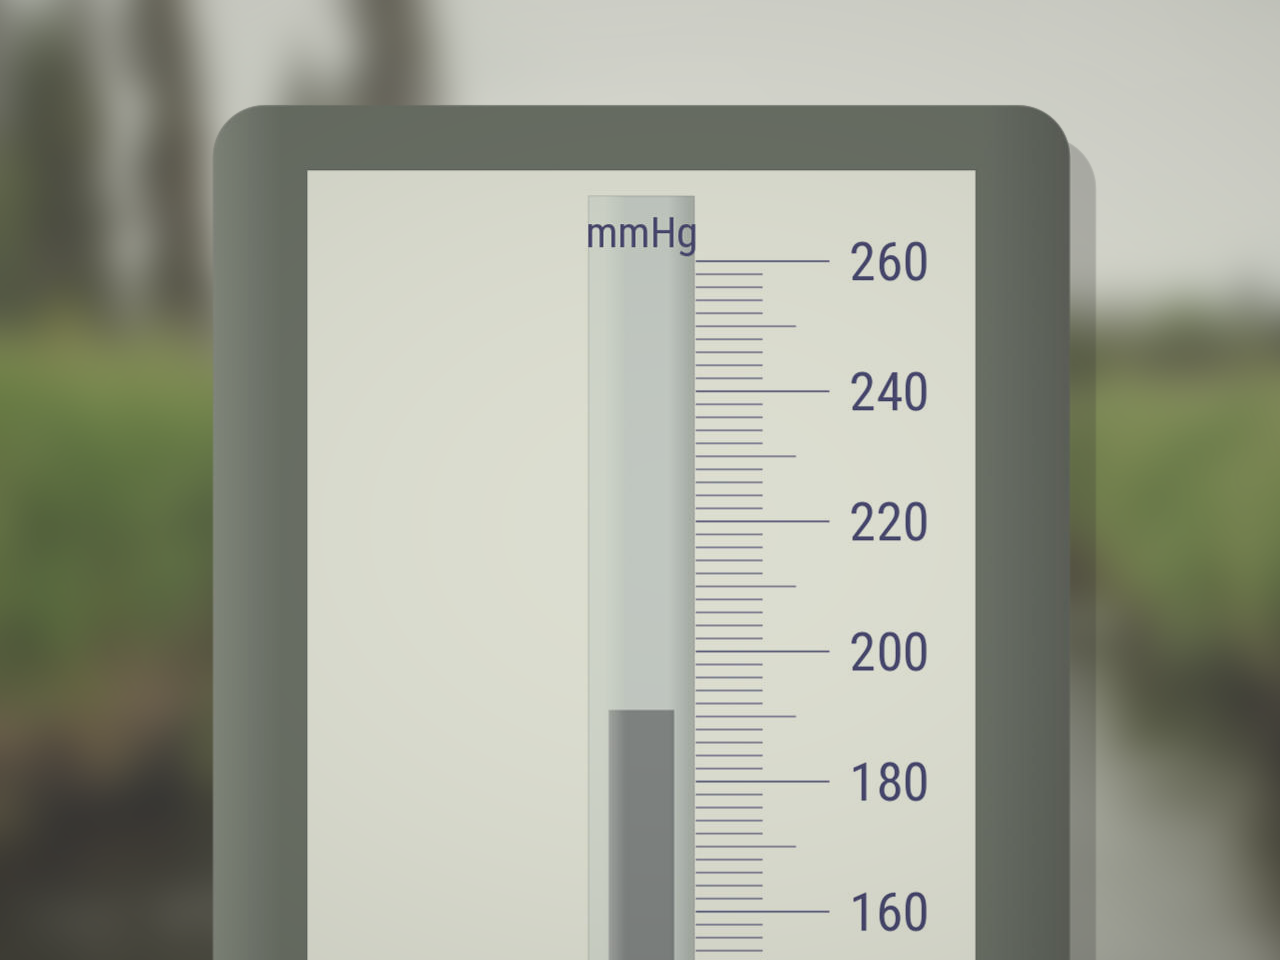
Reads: 191 mmHg
